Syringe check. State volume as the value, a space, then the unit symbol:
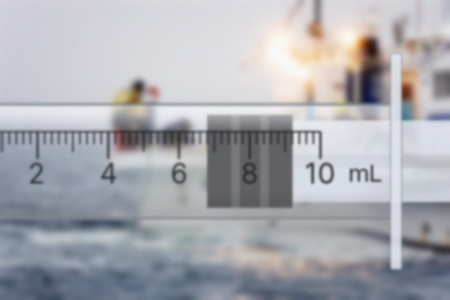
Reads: 6.8 mL
